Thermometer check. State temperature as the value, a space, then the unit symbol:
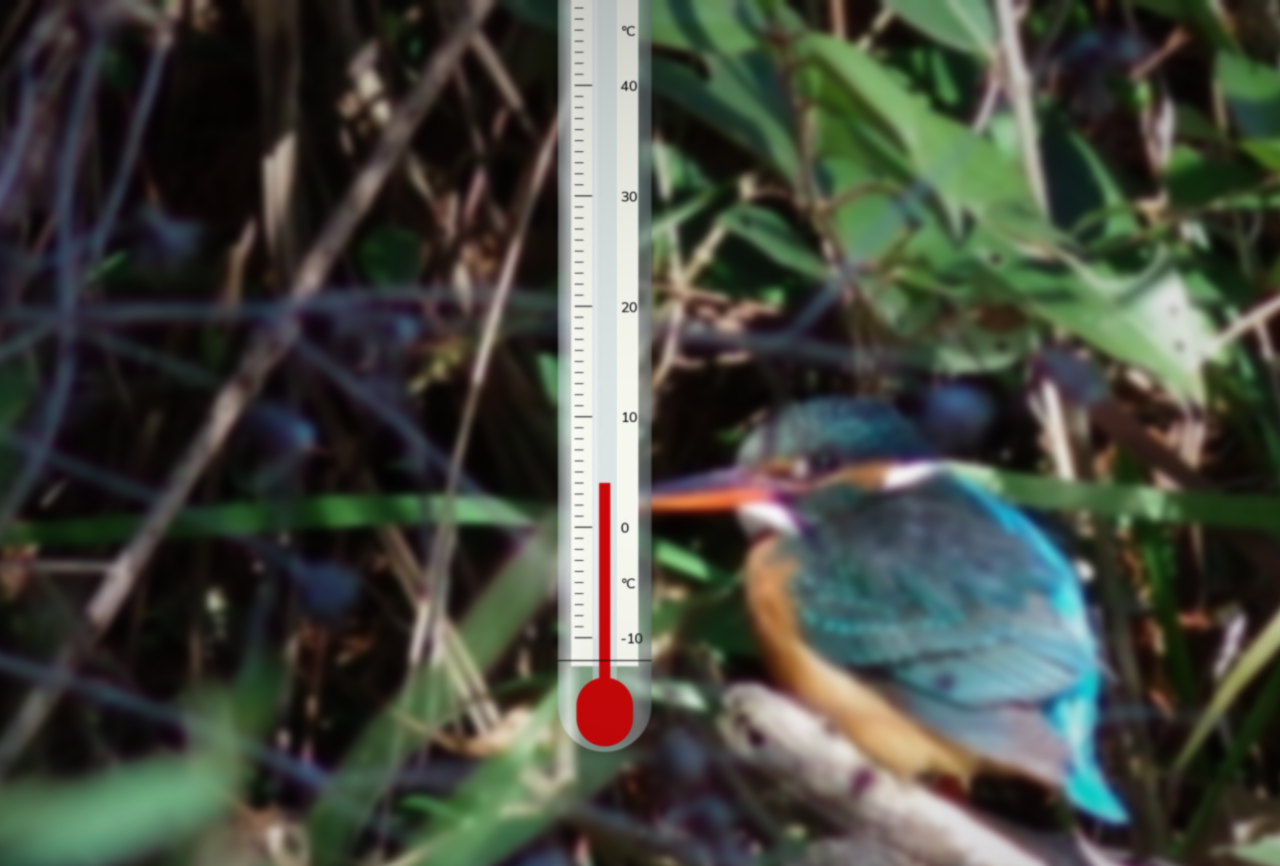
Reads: 4 °C
